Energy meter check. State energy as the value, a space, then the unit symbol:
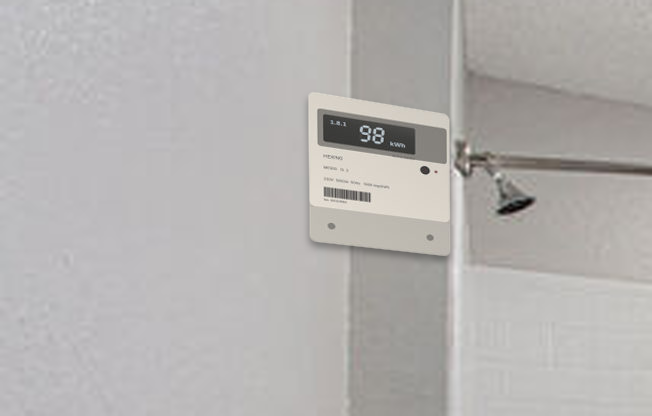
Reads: 98 kWh
